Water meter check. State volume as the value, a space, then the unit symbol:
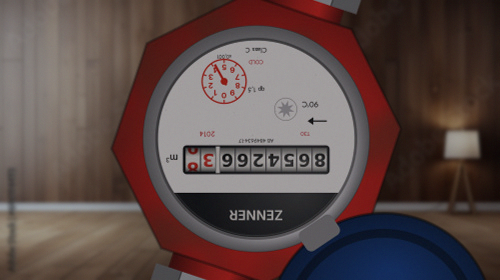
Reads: 8654266.384 m³
